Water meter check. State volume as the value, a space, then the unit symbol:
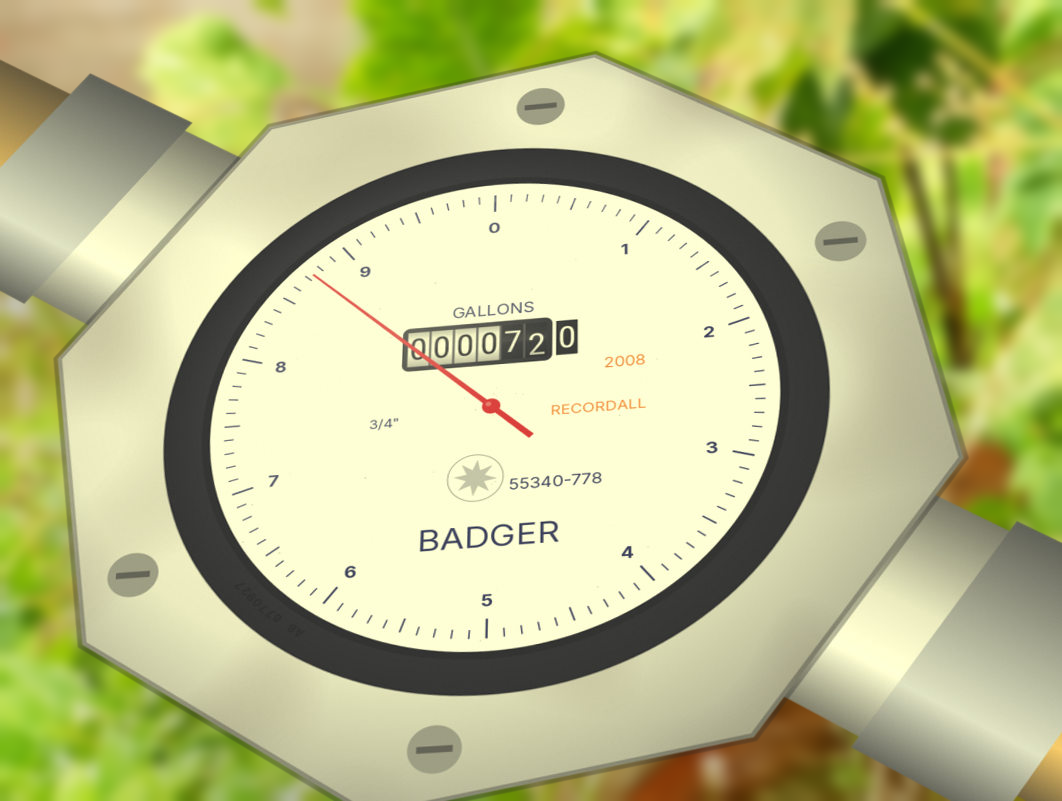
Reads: 718.7 gal
